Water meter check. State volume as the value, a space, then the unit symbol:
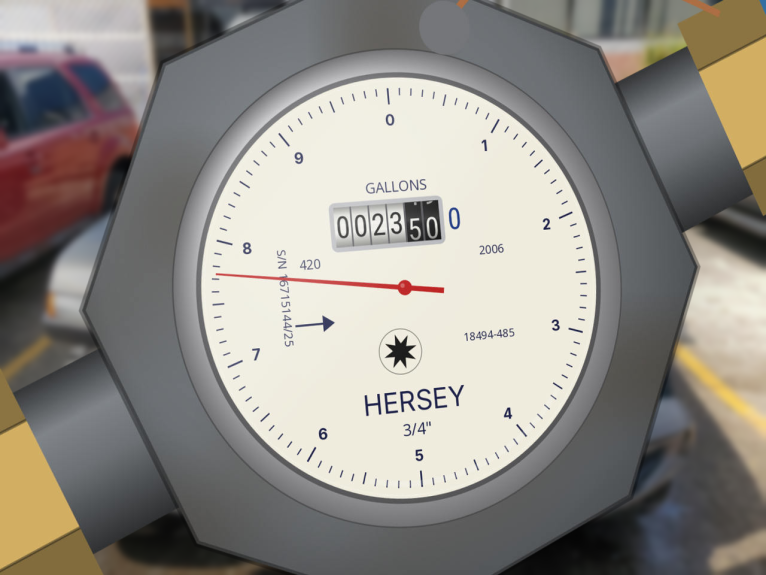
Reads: 23497.7 gal
